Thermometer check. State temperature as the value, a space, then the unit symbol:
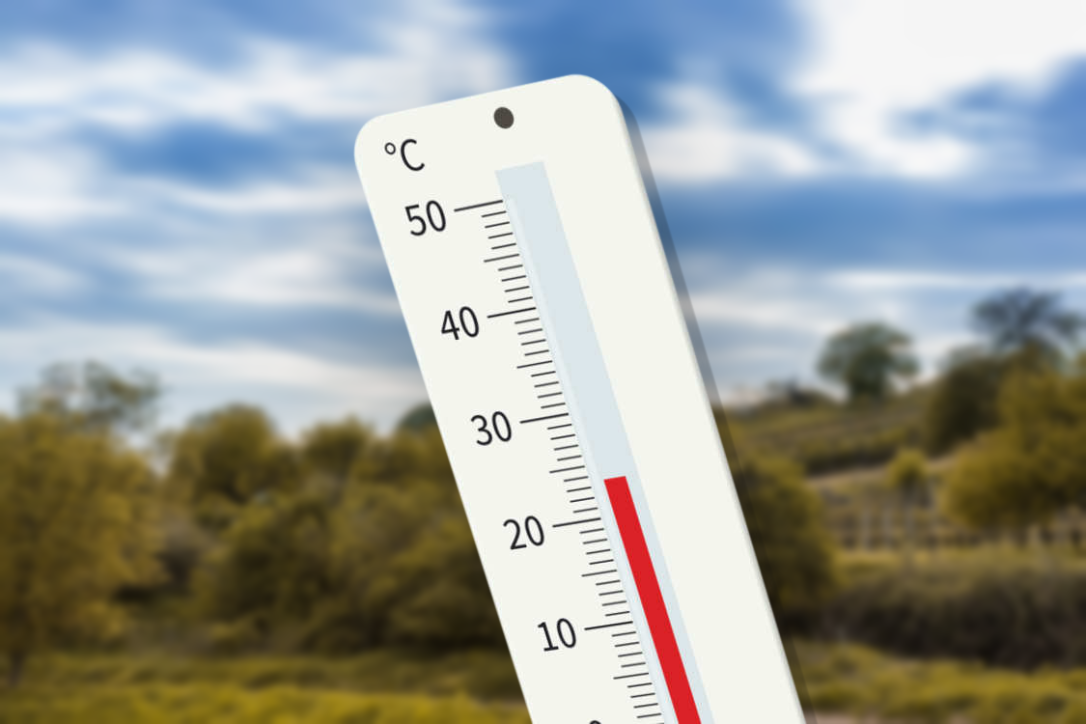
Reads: 23.5 °C
